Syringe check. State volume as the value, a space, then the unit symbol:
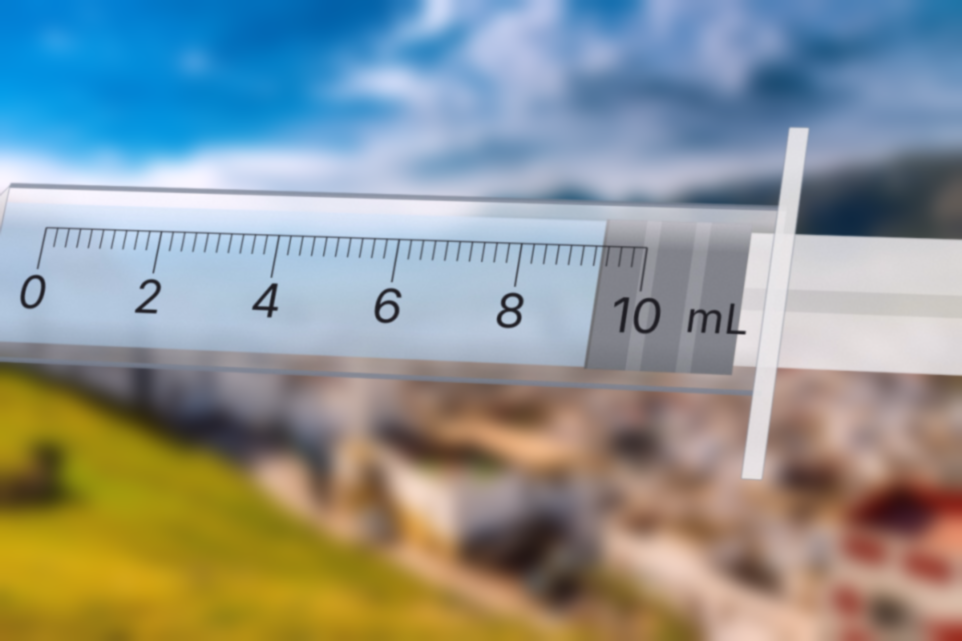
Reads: 9.3 mL
